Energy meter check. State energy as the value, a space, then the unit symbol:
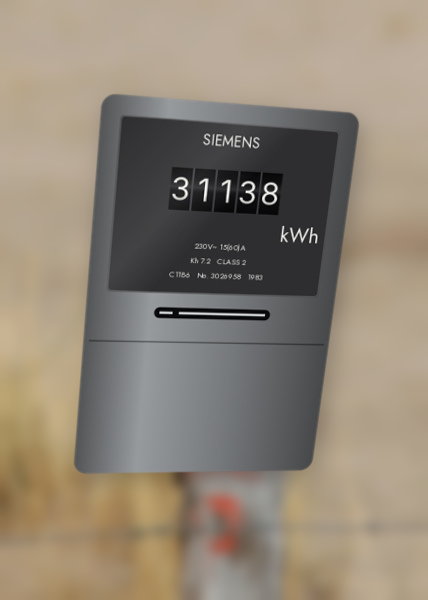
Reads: 31138 kWh
